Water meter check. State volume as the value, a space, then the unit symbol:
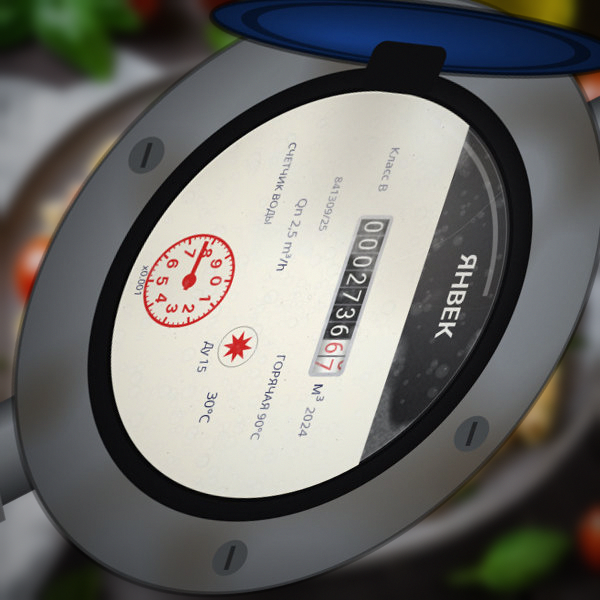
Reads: 2736.667 m³
